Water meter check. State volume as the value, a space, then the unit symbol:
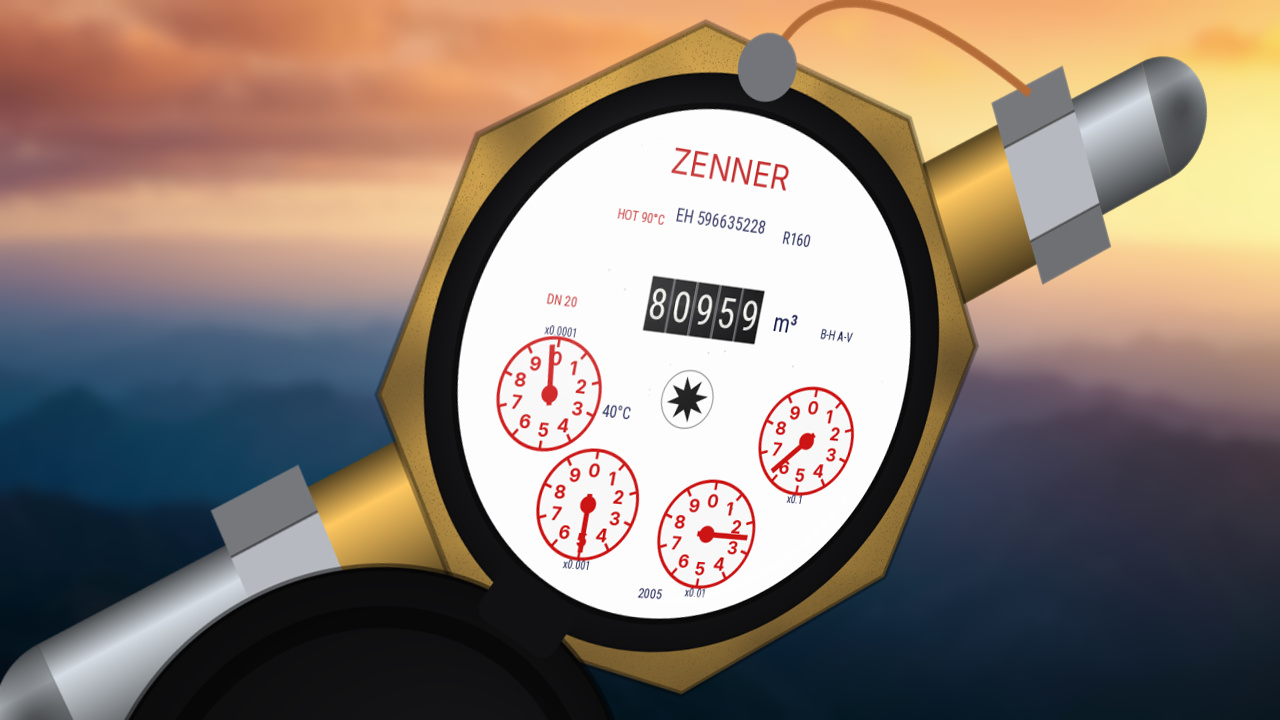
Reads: 80959.6249 m³
